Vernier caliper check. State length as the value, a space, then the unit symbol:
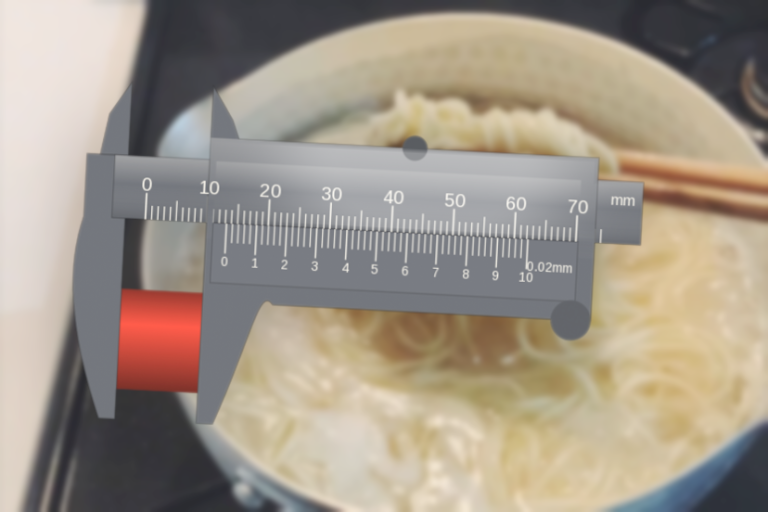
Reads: 13.2 mm
